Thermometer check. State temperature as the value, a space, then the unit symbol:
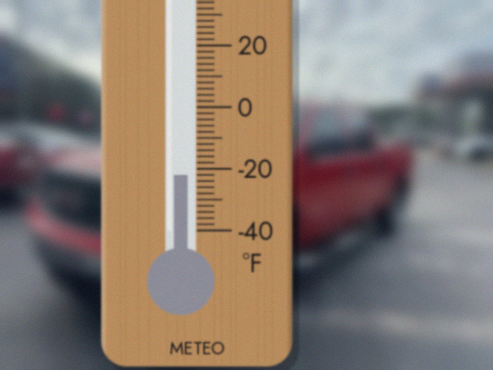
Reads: -22 °F
